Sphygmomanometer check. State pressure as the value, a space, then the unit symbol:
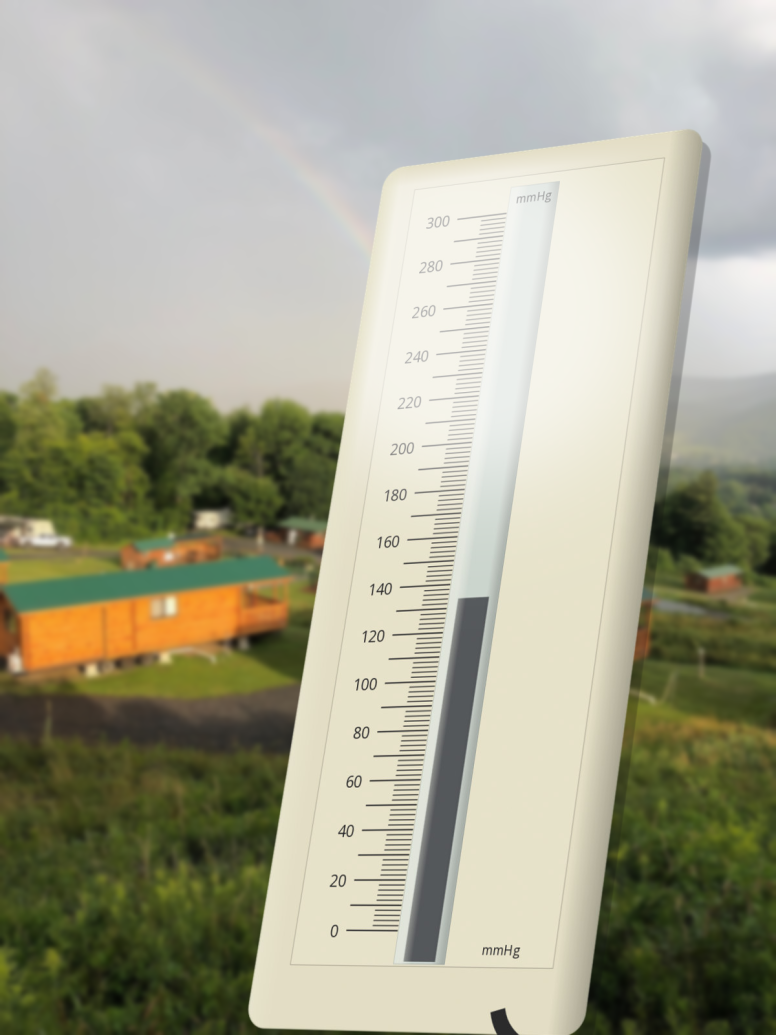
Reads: 134 mmHg
